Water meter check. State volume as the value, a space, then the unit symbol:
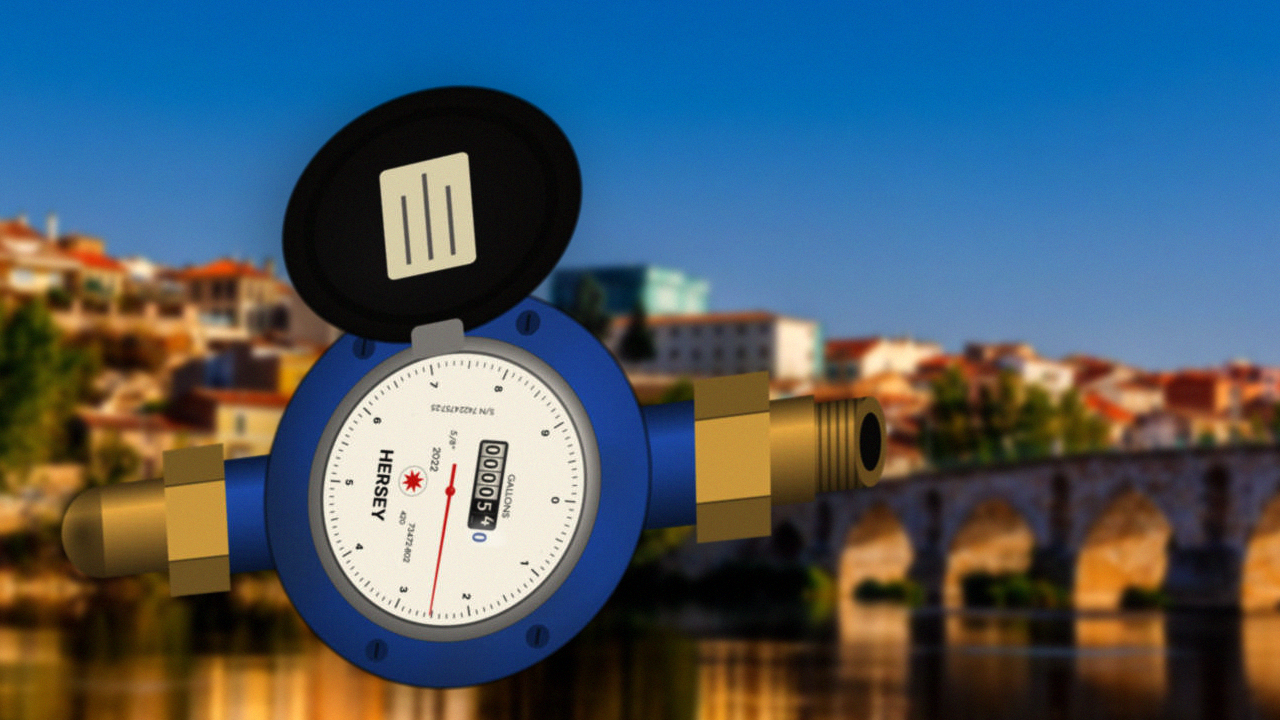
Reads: 542.5 gal
